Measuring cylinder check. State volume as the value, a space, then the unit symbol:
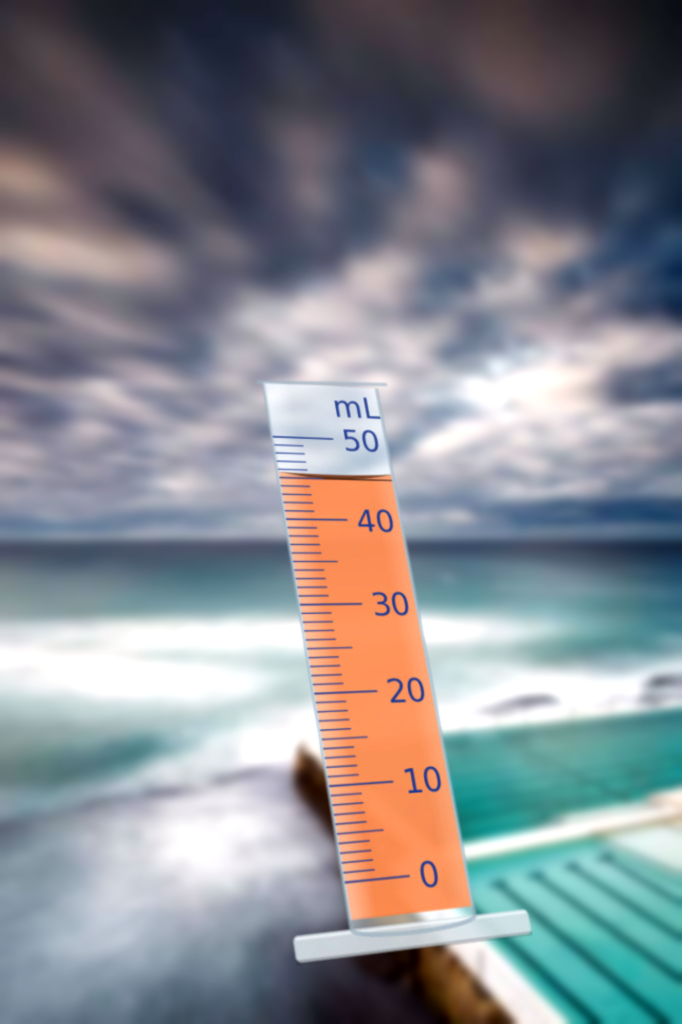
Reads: 45 mL
